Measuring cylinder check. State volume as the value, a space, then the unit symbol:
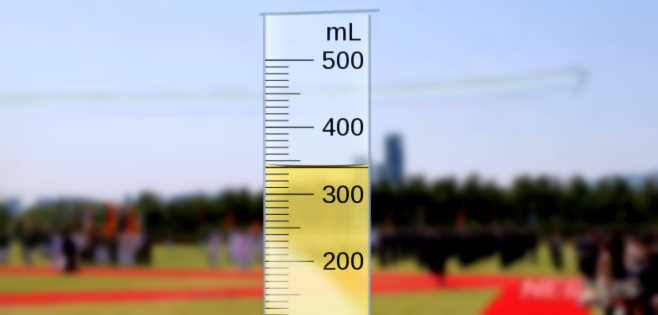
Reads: 340 mL
